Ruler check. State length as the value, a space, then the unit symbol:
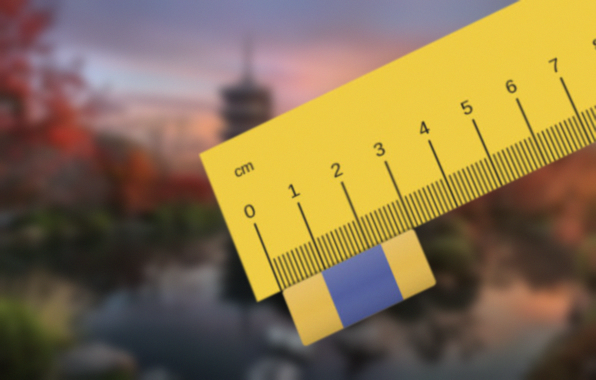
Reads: 3 cm
